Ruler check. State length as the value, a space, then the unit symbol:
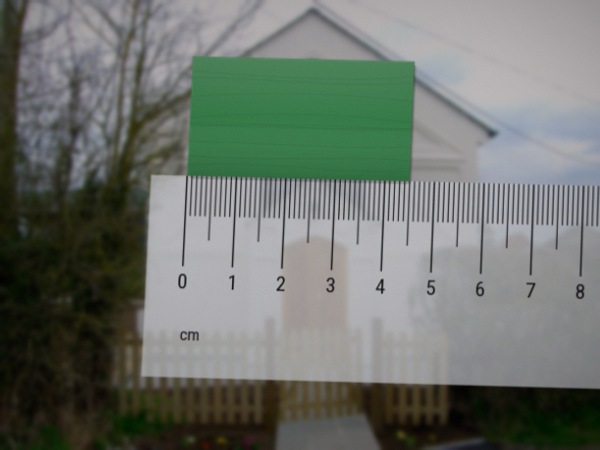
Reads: 4.5 cm
